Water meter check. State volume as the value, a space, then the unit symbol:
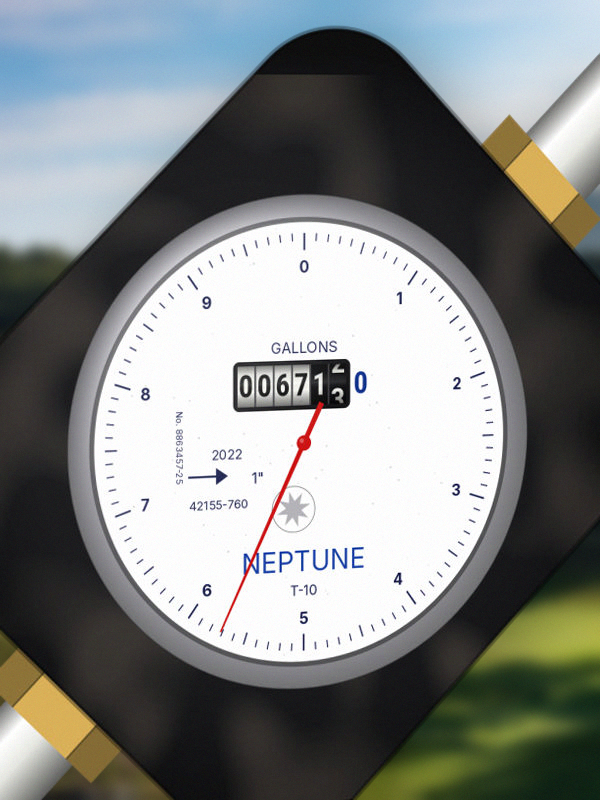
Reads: 67125.7 gal
